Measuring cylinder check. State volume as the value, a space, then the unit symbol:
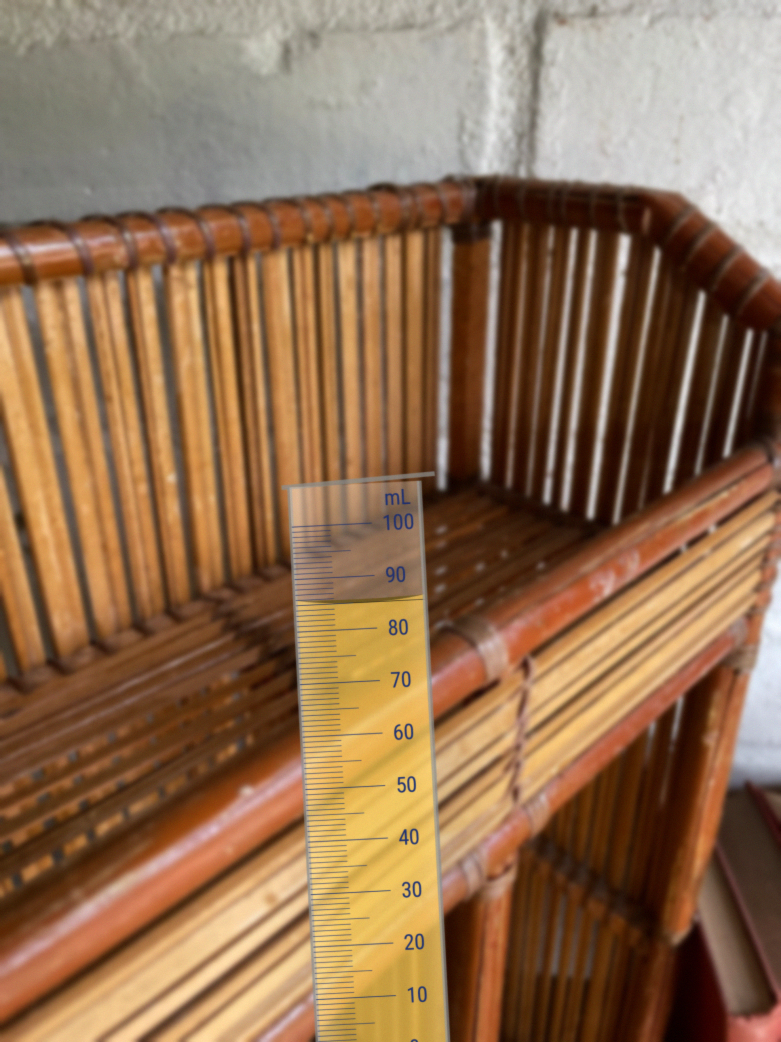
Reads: 85 mL
